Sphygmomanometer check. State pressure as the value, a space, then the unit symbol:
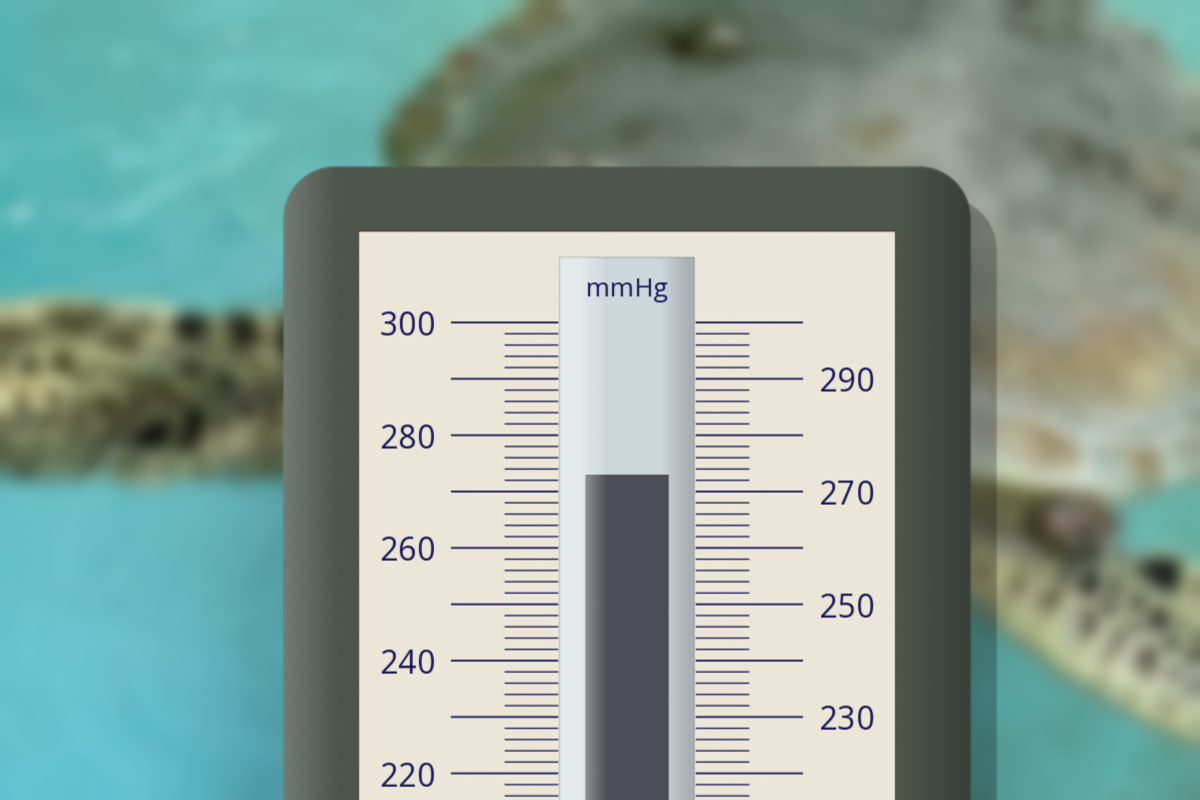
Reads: 273 mmHg
